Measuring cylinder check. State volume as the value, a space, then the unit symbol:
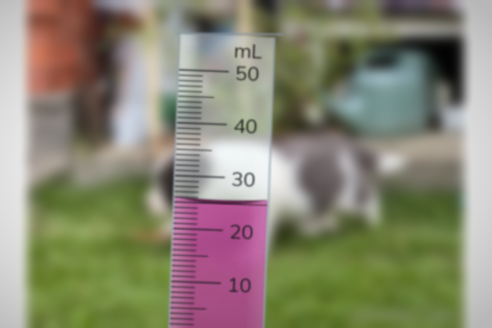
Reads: 25 mL
